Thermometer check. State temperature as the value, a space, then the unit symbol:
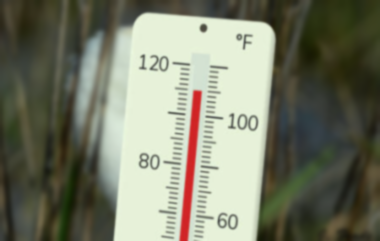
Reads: 110 °F
